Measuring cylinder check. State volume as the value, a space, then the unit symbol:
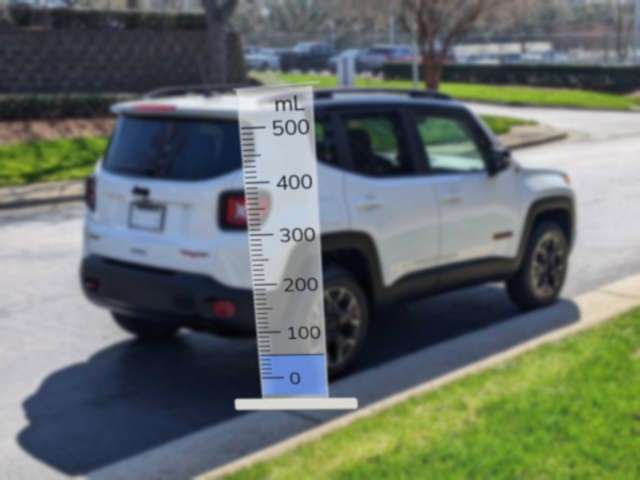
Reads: 50 mL
